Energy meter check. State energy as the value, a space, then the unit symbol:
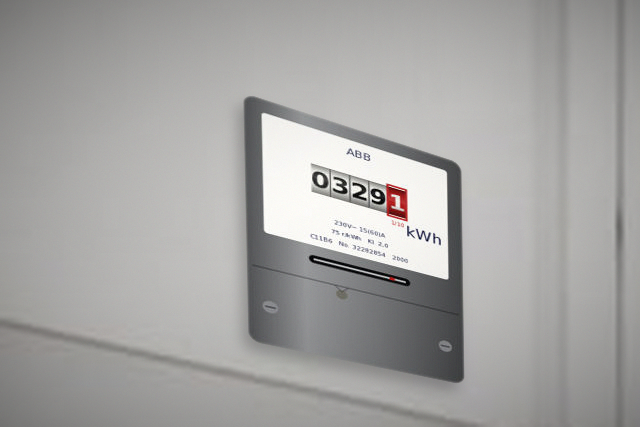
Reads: 329.1 kWh
